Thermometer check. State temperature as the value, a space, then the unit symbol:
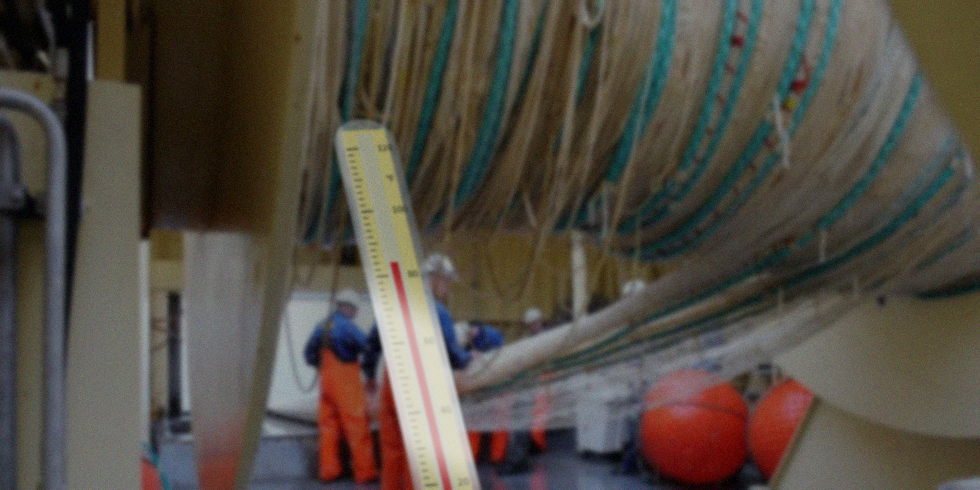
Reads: 84 °F
